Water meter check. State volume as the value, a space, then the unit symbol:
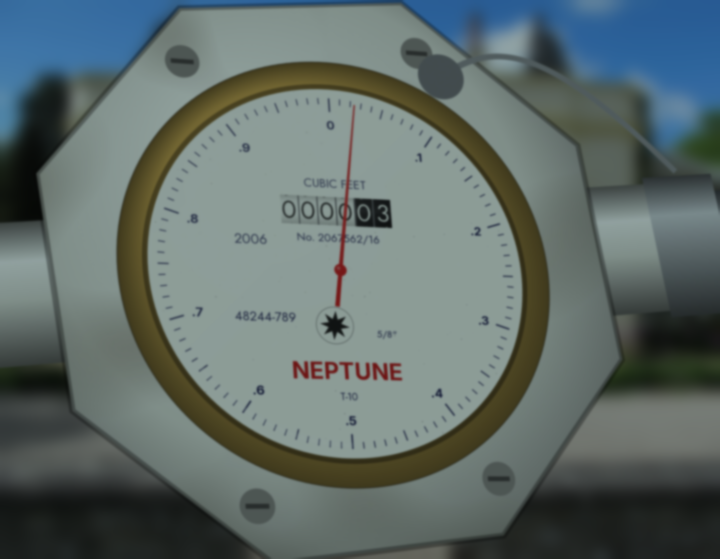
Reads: 3.02 ft³
